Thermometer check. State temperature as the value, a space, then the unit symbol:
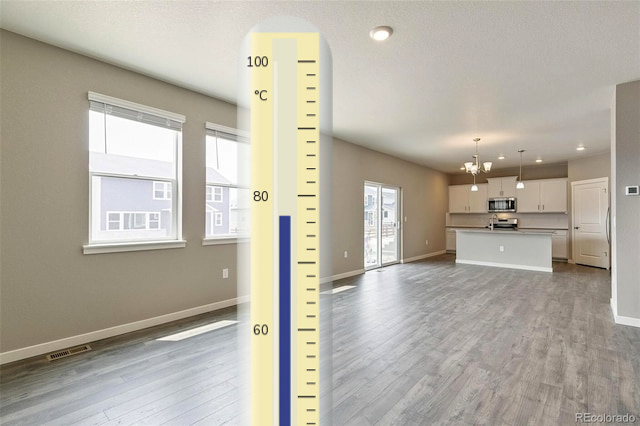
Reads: 77 °C
